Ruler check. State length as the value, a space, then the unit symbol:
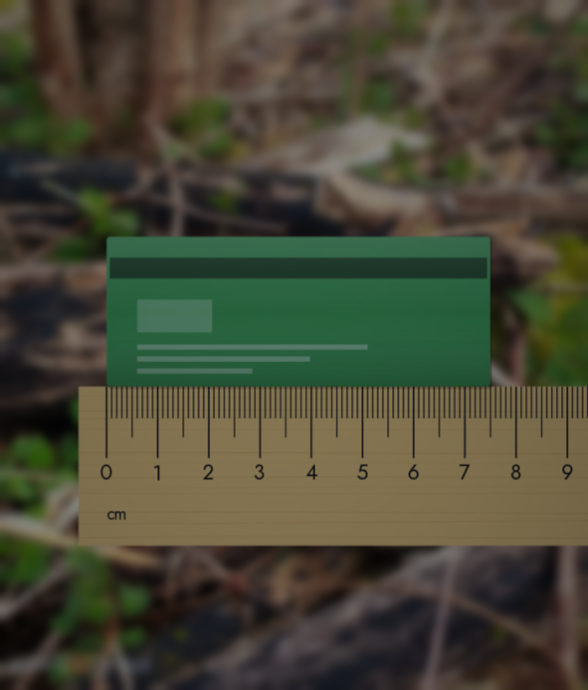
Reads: 7.5 cm
